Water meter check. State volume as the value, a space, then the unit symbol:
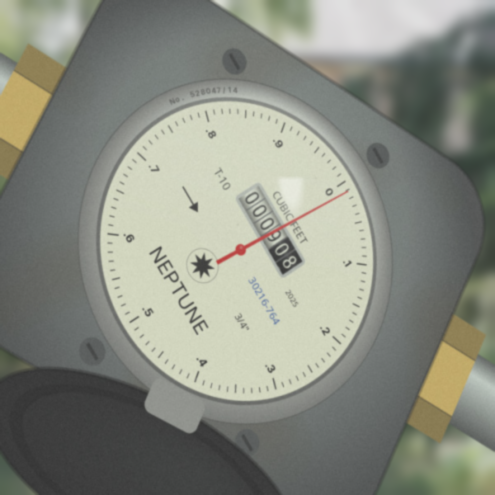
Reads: 908.01 ft³
